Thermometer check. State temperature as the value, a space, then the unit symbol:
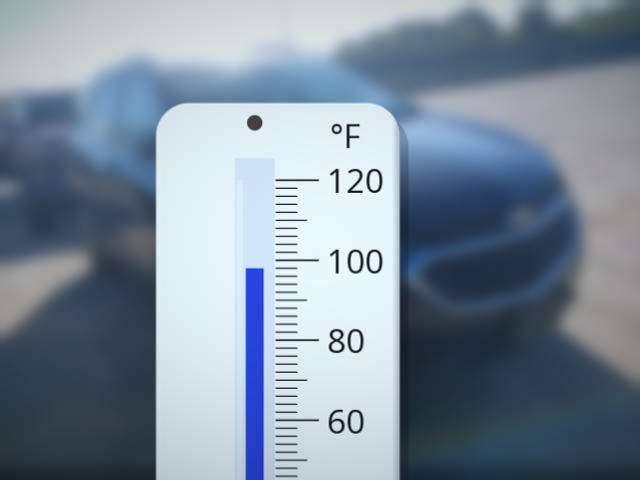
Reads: 98 °F
